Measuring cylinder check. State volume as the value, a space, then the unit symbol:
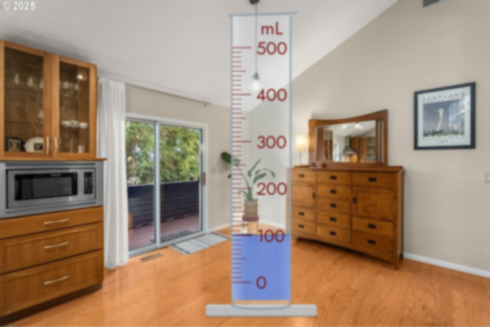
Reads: 100 mL
